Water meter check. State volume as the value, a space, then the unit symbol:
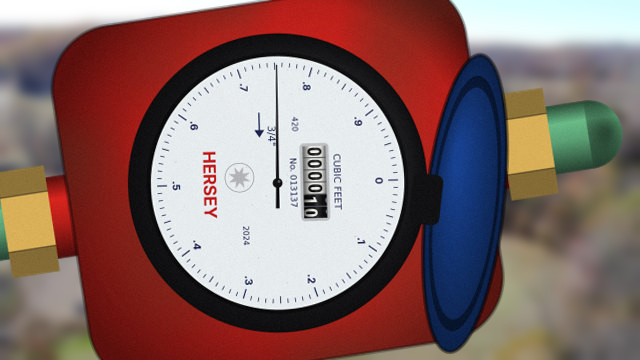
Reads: 9.75 ft³
